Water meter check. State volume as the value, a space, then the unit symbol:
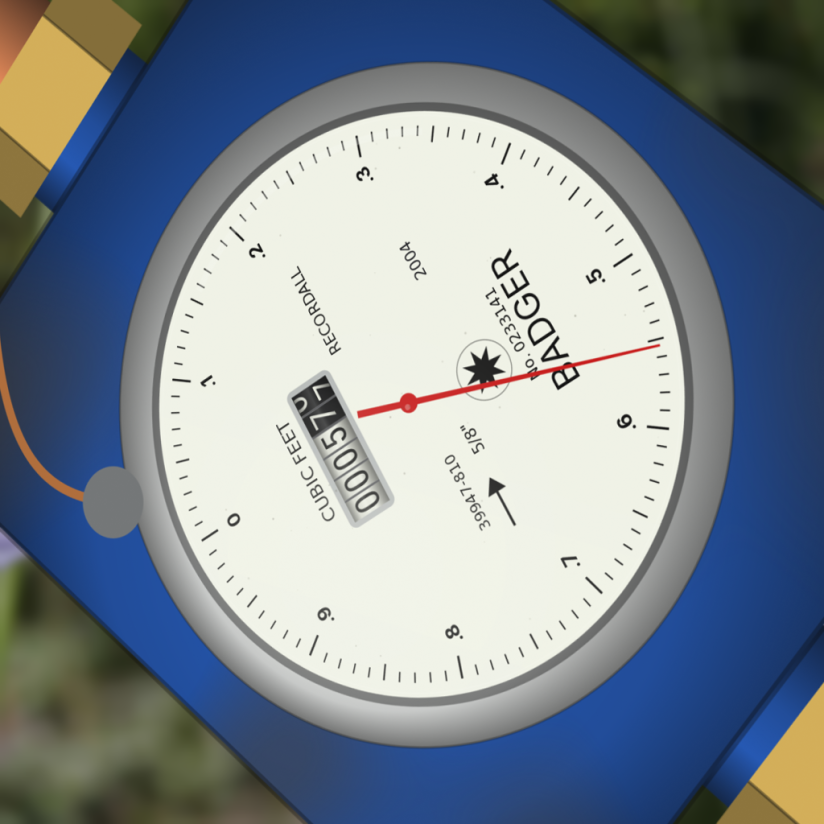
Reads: 576.55 ft³
